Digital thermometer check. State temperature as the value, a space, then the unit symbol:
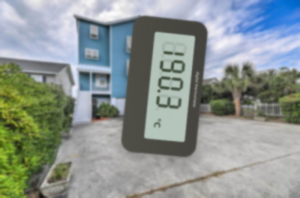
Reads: 190.3 °C
